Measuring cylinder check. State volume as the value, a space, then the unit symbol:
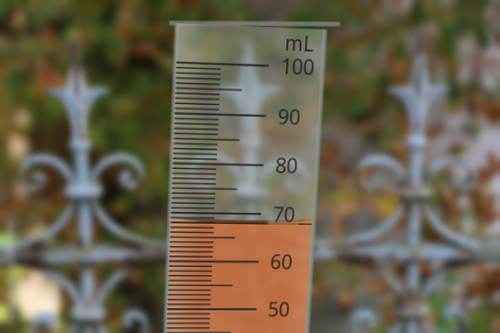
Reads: 68 mL
